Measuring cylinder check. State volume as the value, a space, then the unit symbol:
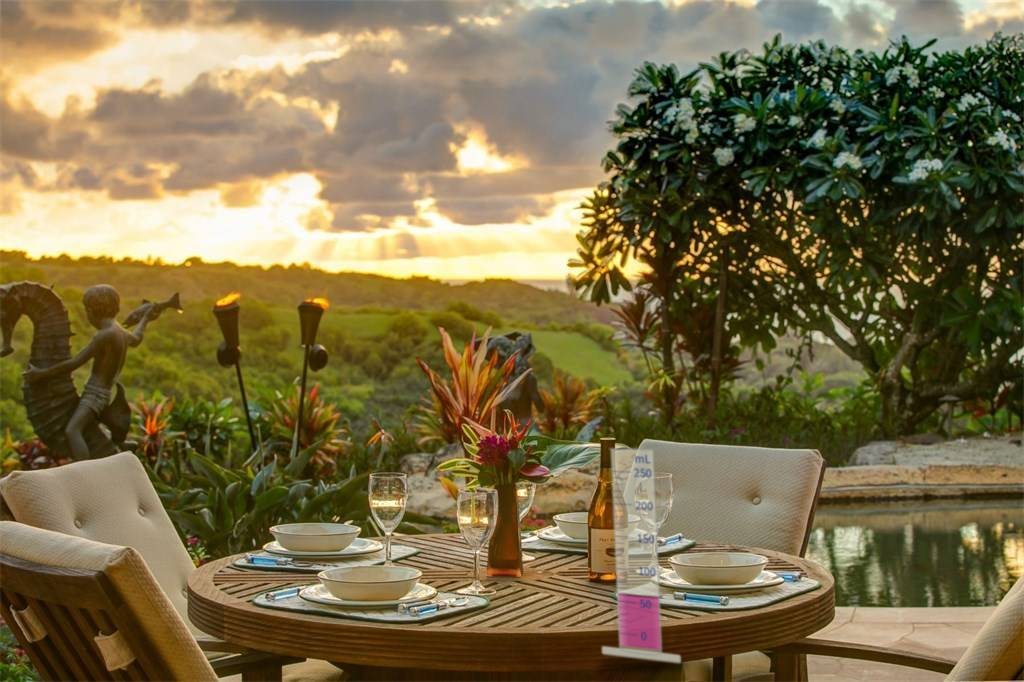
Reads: 60 mL
